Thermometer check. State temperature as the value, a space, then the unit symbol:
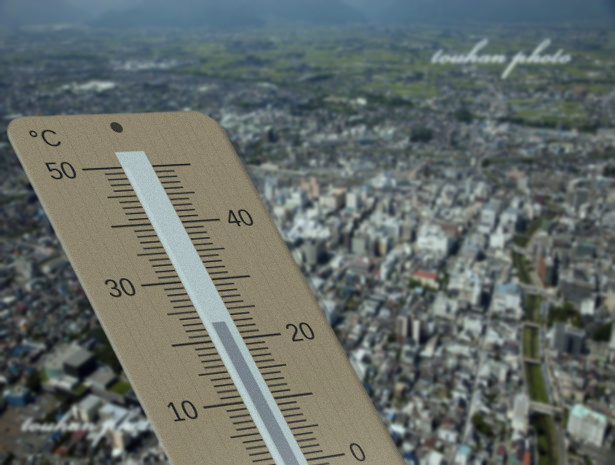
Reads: 23 °C
